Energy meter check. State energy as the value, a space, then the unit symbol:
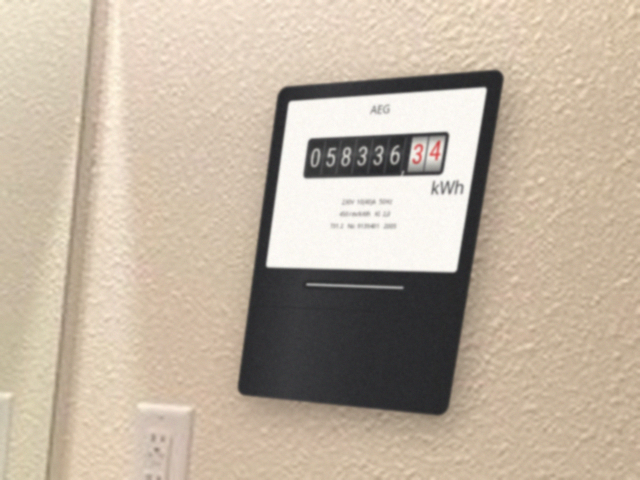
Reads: 58336.34 kWh
